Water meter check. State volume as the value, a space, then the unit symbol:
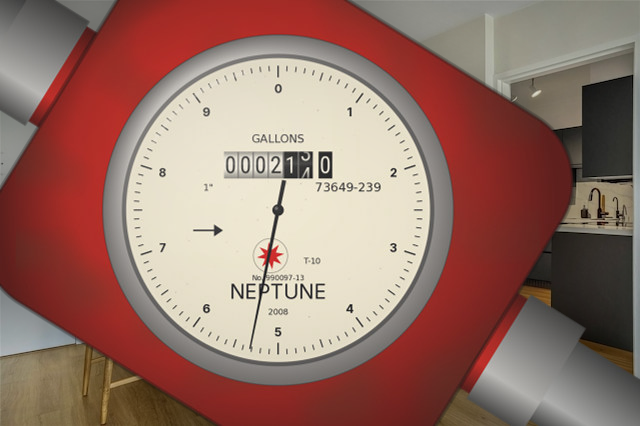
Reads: 2135.3 gal
